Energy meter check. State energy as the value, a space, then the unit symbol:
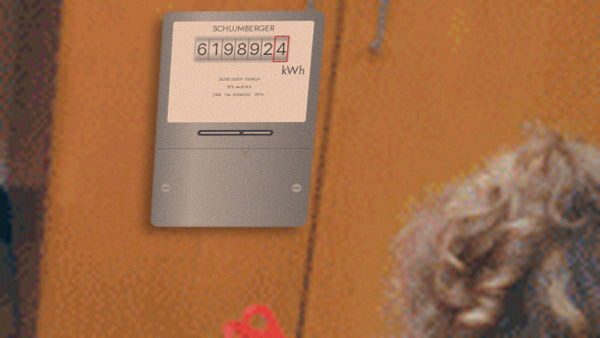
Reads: 619892.4 kWh
